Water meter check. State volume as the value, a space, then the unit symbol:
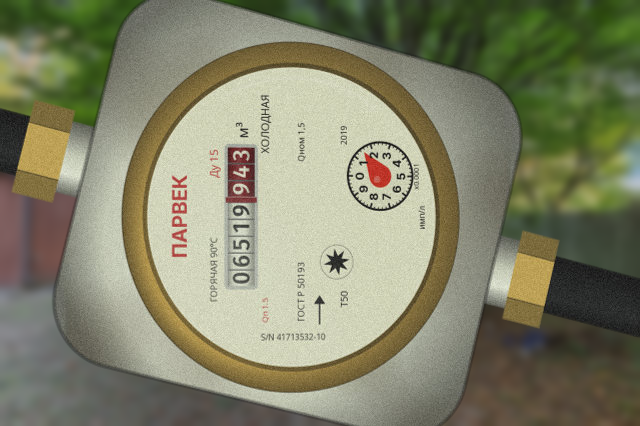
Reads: 6519.9431 m³
